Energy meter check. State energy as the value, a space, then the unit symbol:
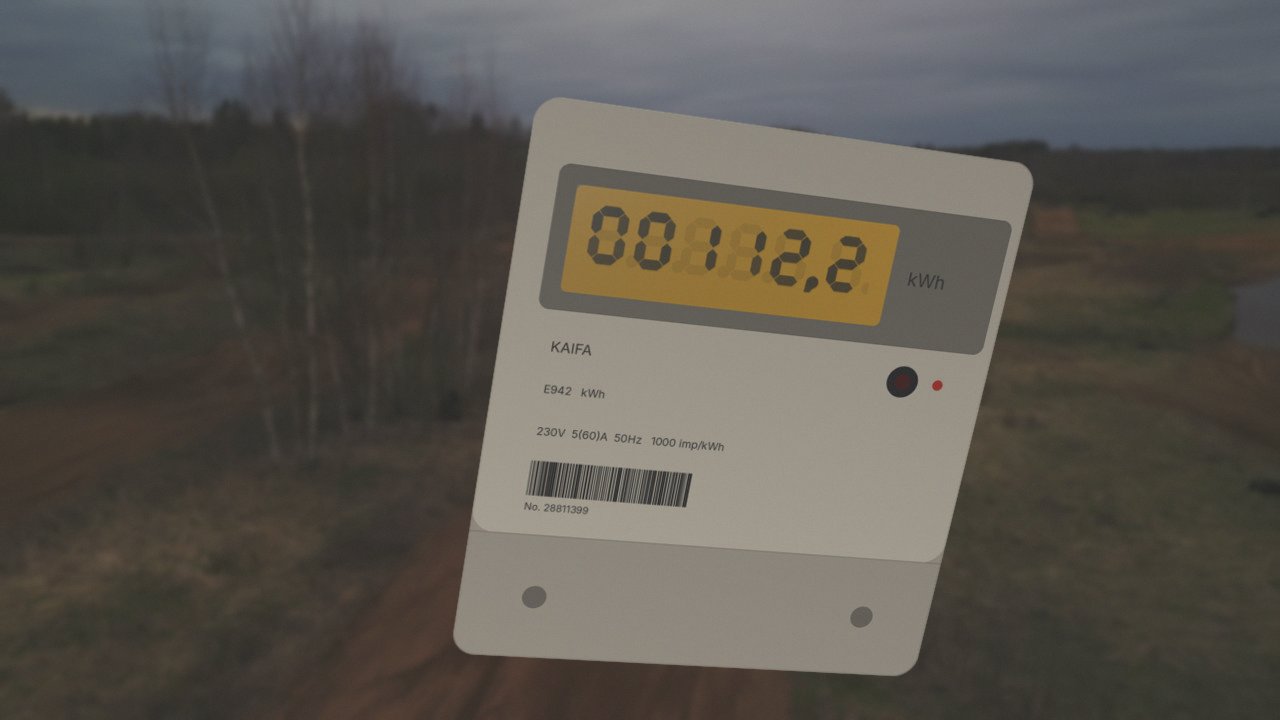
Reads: 112.2 kWh
